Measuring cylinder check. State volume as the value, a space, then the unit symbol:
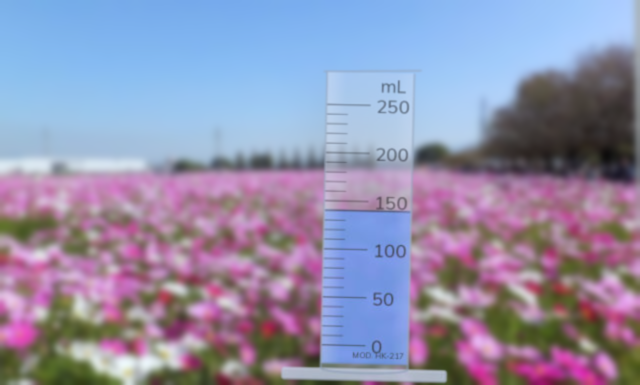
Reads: 140 mL
